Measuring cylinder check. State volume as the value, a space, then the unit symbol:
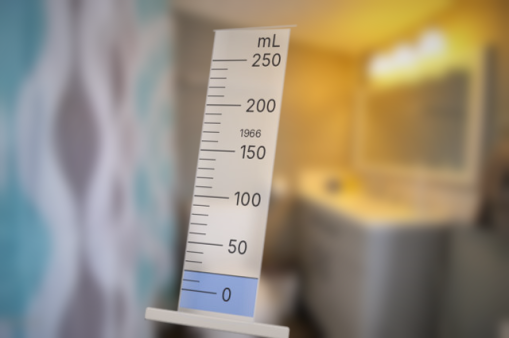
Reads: 20 mL
